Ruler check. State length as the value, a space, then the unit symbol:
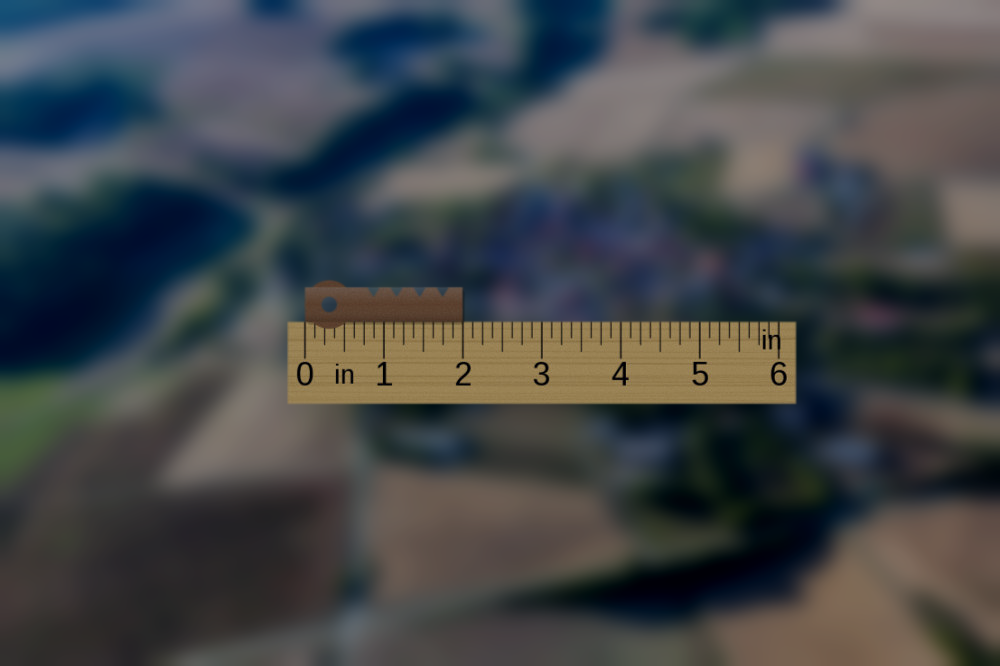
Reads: 2 in
